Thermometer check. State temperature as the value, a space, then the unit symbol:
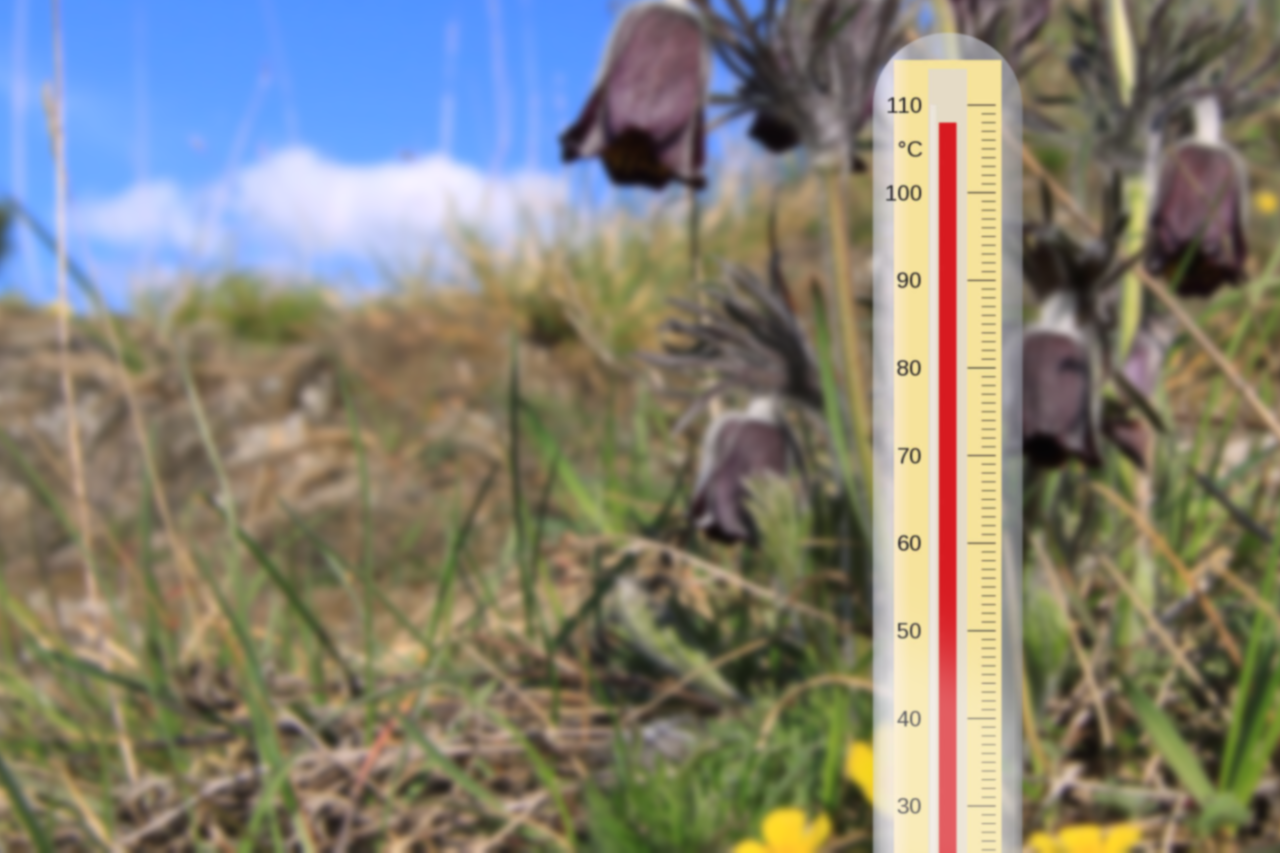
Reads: 108 °C
